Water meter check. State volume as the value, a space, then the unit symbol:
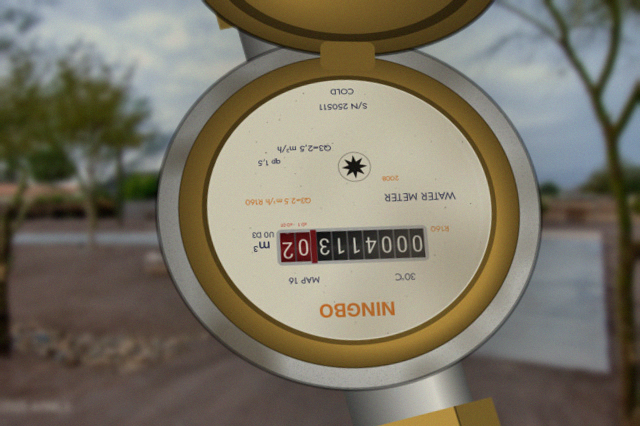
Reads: 4113.02 m³
